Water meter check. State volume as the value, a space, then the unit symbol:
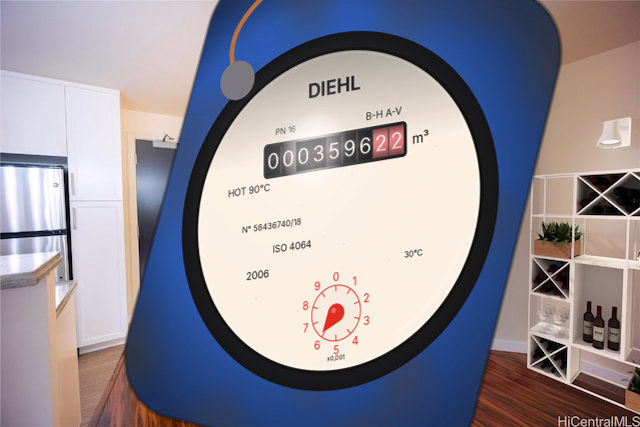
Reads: 3596.226 m³
